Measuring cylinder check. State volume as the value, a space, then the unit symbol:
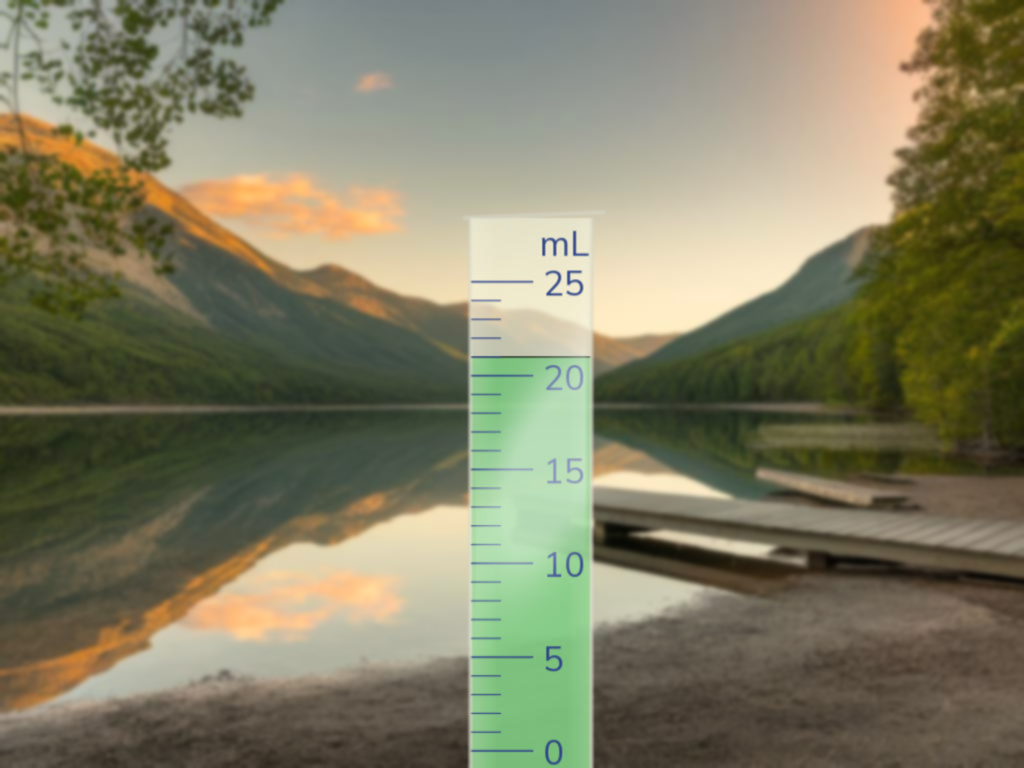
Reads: 21 mL
